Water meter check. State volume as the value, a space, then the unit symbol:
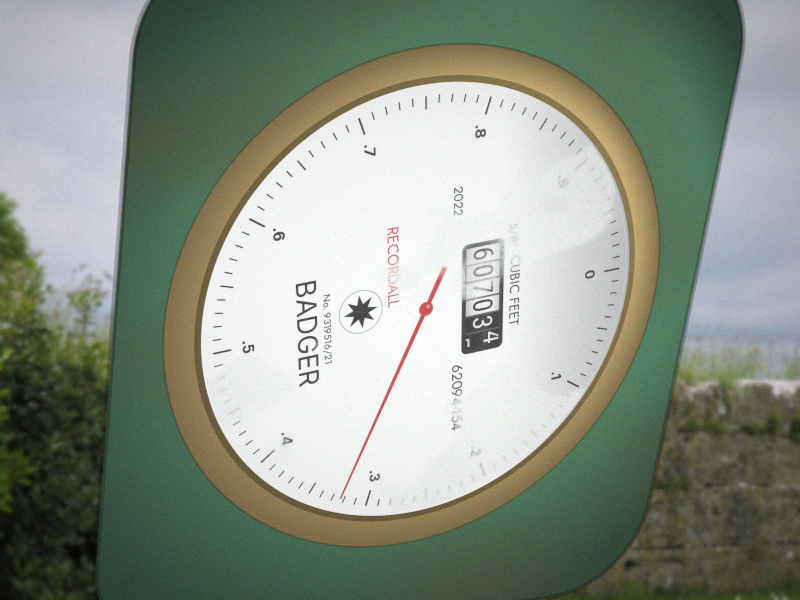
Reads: 607034.32 ft³
